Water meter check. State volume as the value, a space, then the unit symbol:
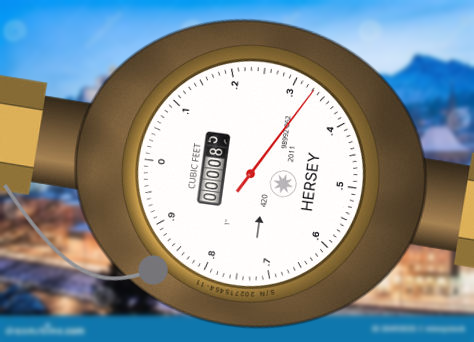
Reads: 85.33 ft³
